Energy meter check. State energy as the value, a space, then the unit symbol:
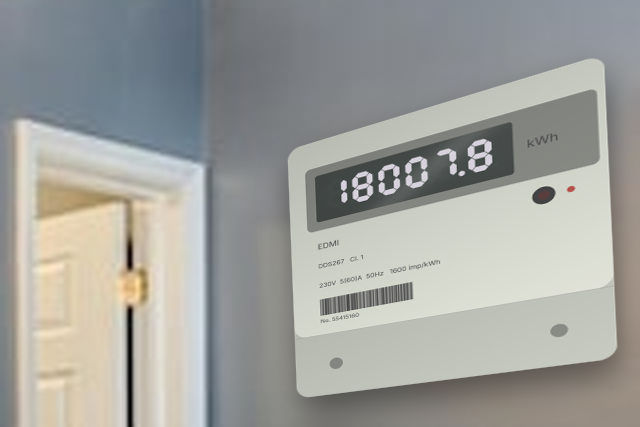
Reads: 18007.8 kWh
